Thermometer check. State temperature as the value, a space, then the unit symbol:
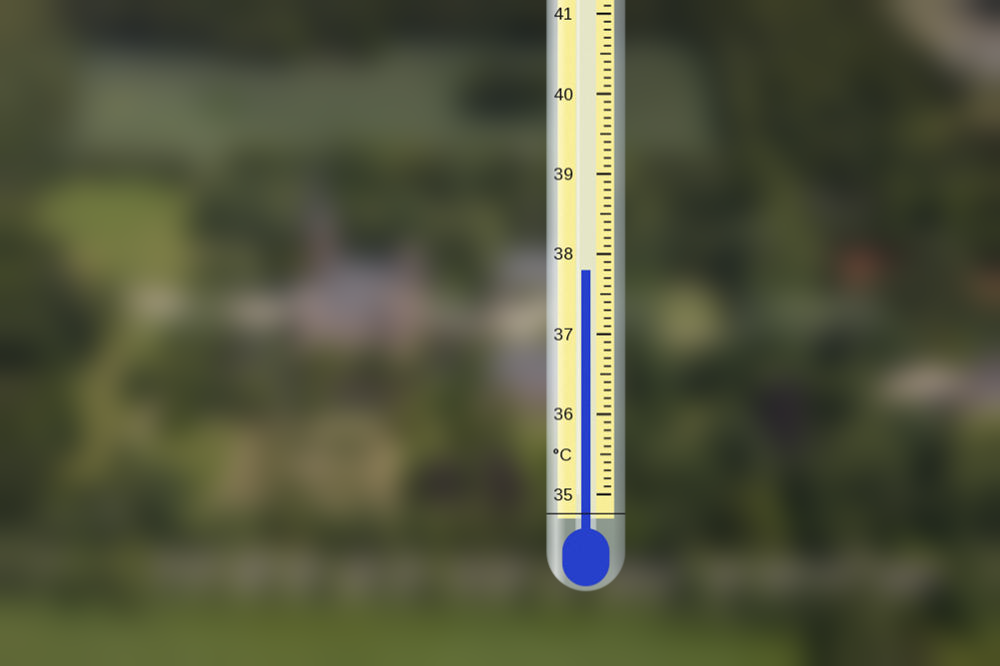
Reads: 37.8 °C
